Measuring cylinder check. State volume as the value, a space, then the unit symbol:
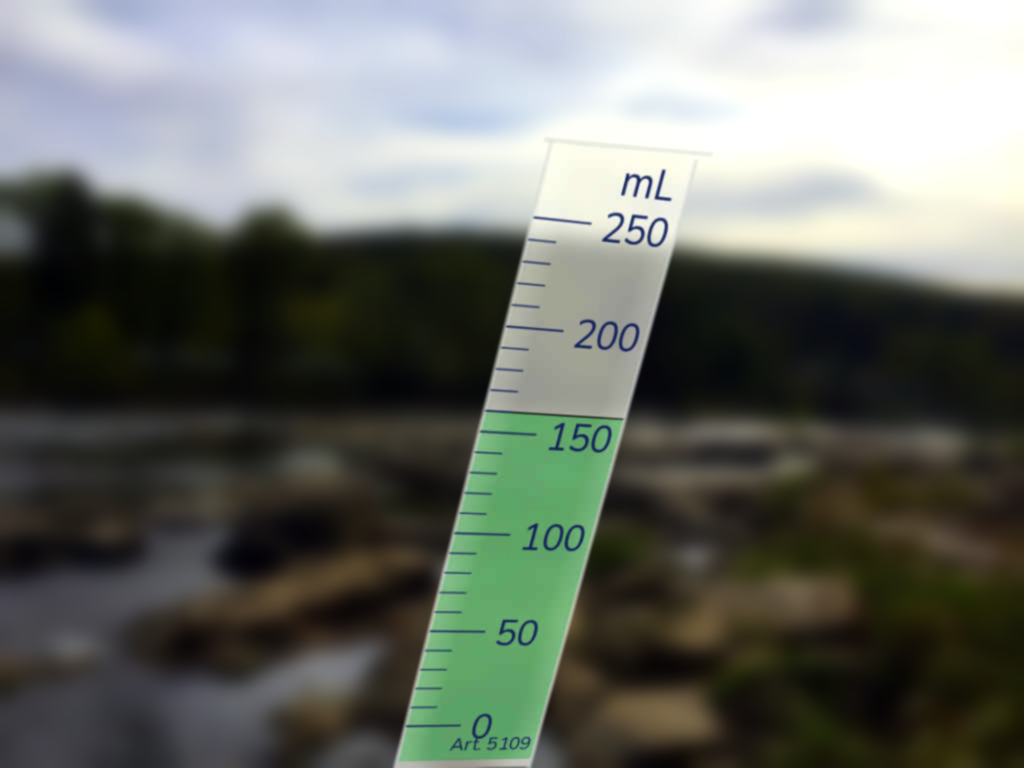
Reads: 160 mL
